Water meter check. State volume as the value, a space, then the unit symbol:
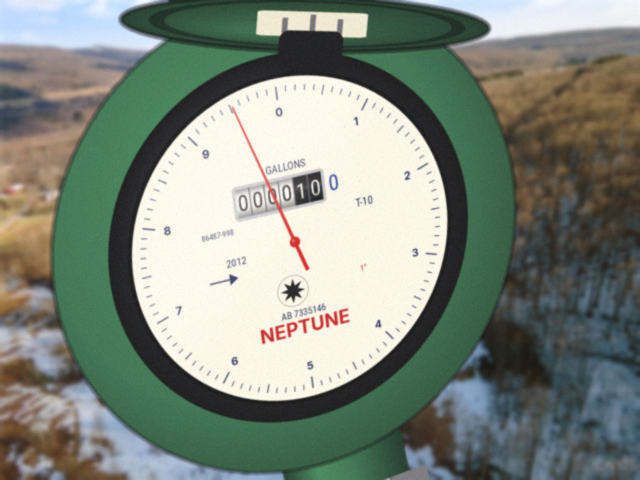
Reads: 99.5 gal
